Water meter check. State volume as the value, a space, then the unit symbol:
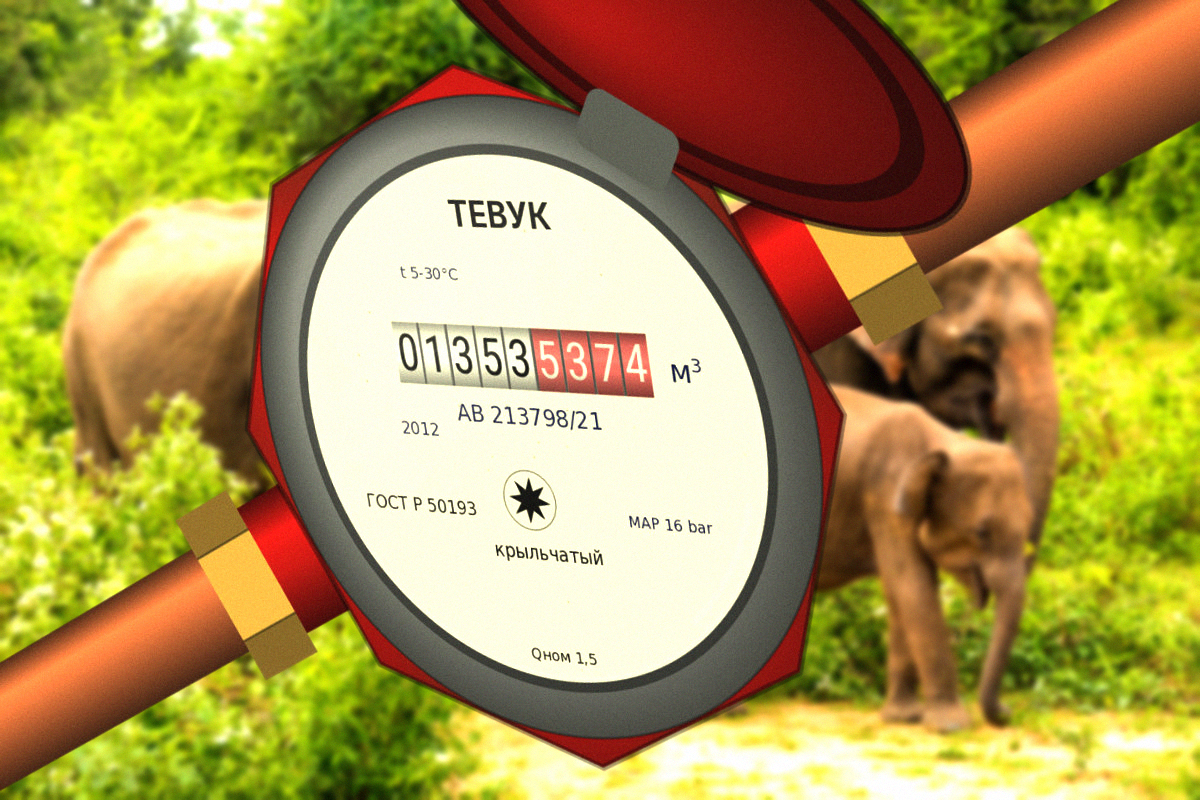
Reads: 1353.5374 m³
